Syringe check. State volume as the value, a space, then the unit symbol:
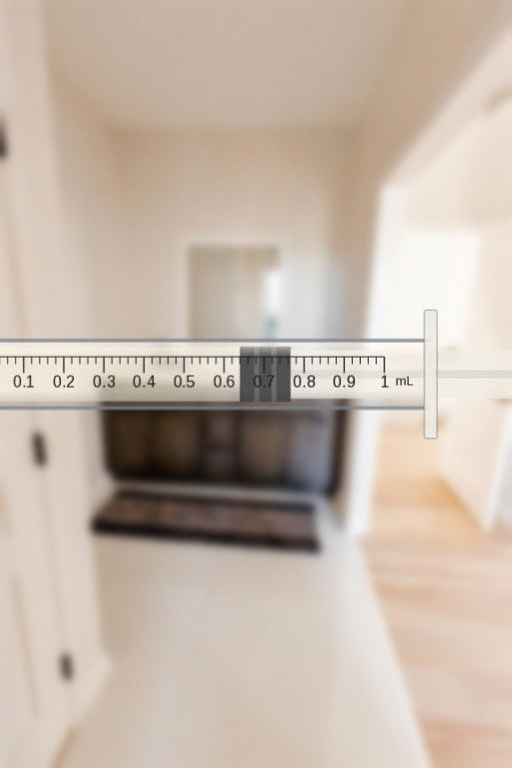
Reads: 0.64 mL
